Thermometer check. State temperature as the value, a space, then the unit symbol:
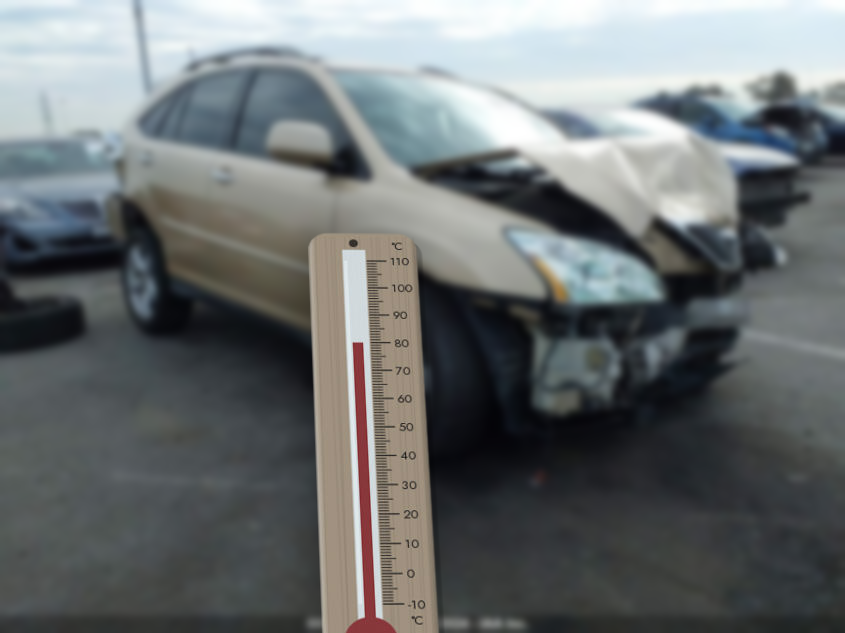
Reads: 80 °C
